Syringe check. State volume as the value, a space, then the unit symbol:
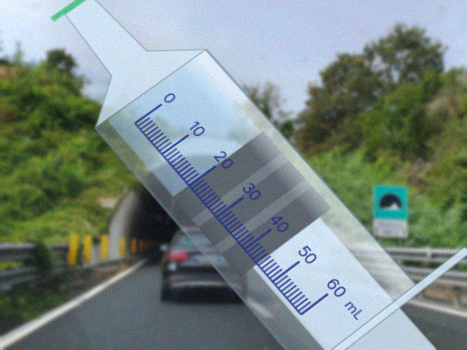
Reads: 20 mL
